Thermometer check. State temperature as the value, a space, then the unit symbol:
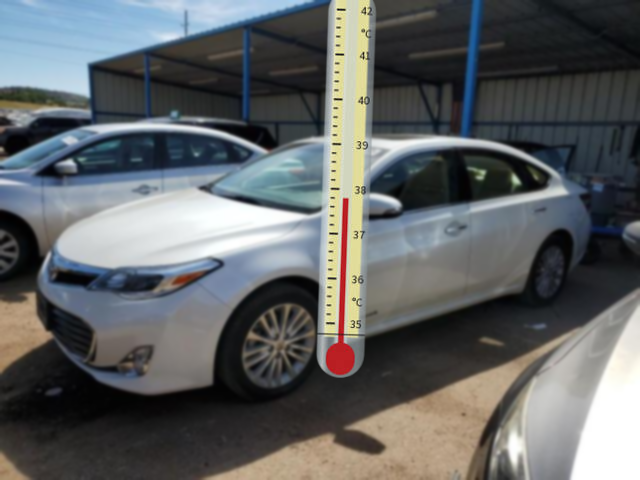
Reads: 37.8 °C
